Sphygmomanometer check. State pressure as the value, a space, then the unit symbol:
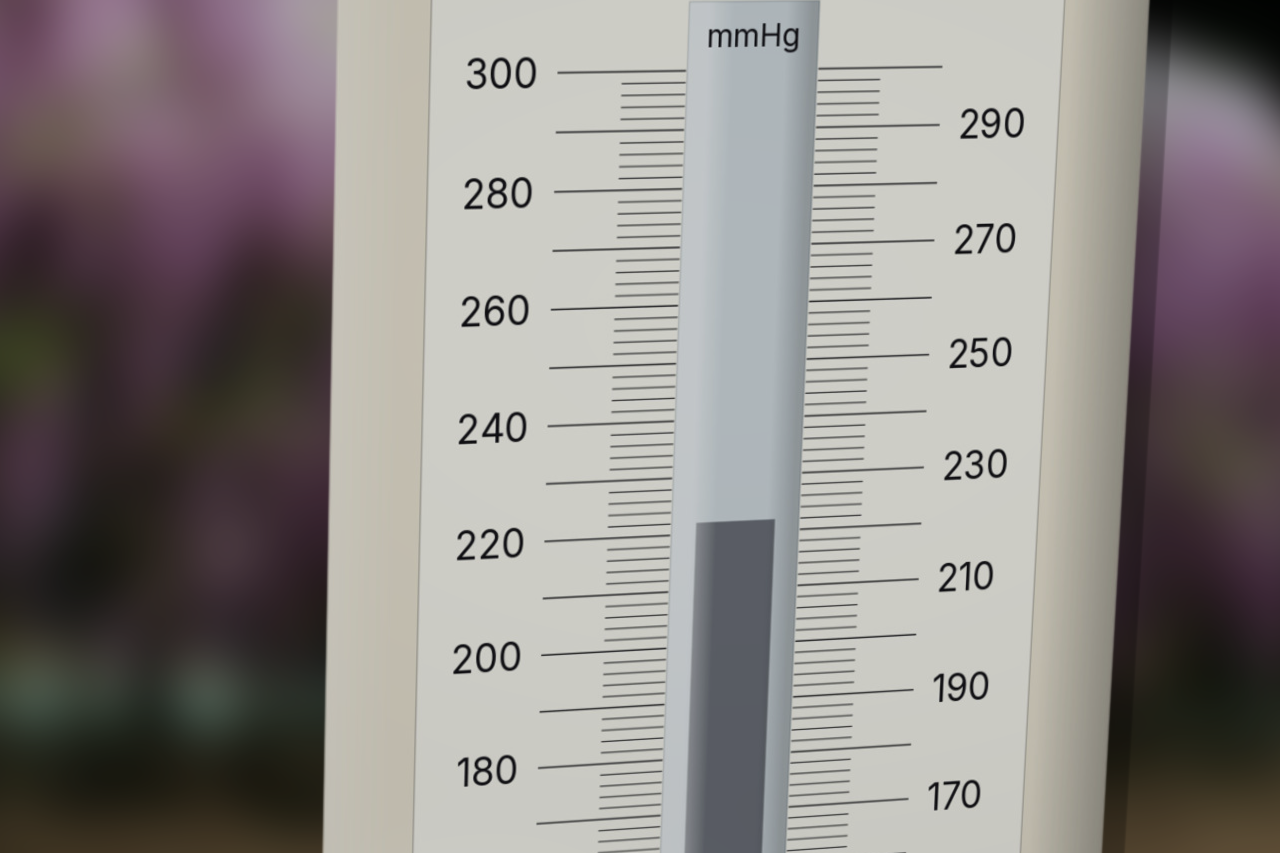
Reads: 222 mmHg
